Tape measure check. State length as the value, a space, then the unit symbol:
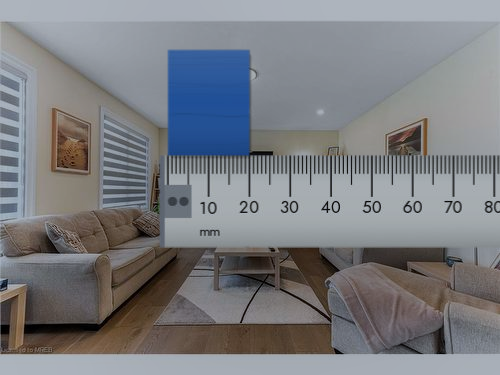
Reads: 20 mm
